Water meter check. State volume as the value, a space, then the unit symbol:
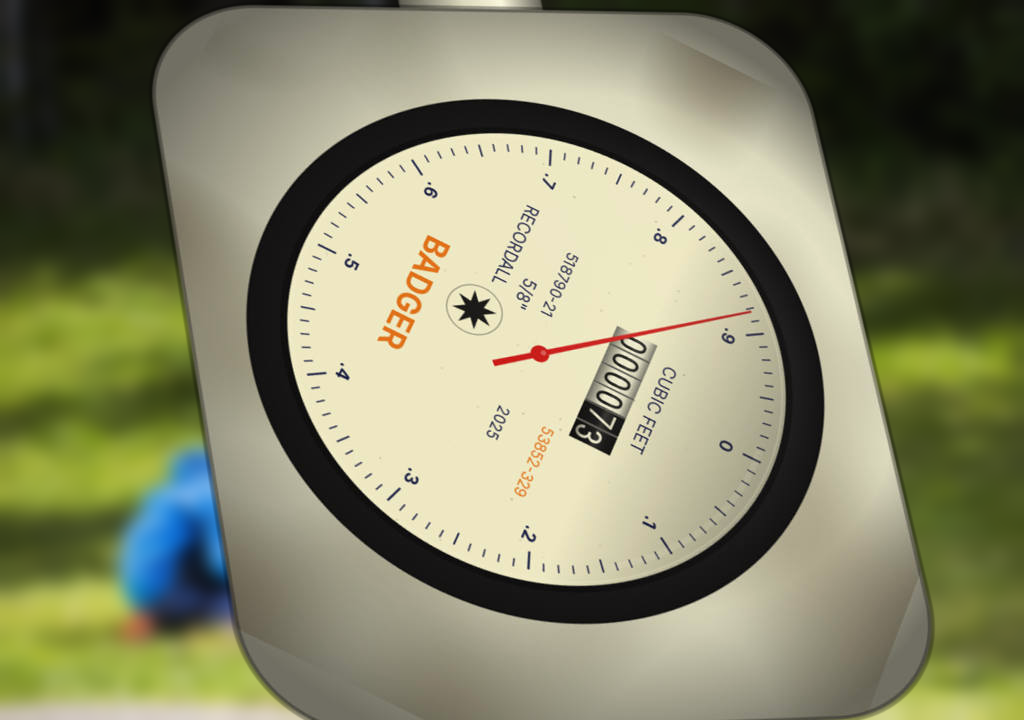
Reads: 72.88 ft³
